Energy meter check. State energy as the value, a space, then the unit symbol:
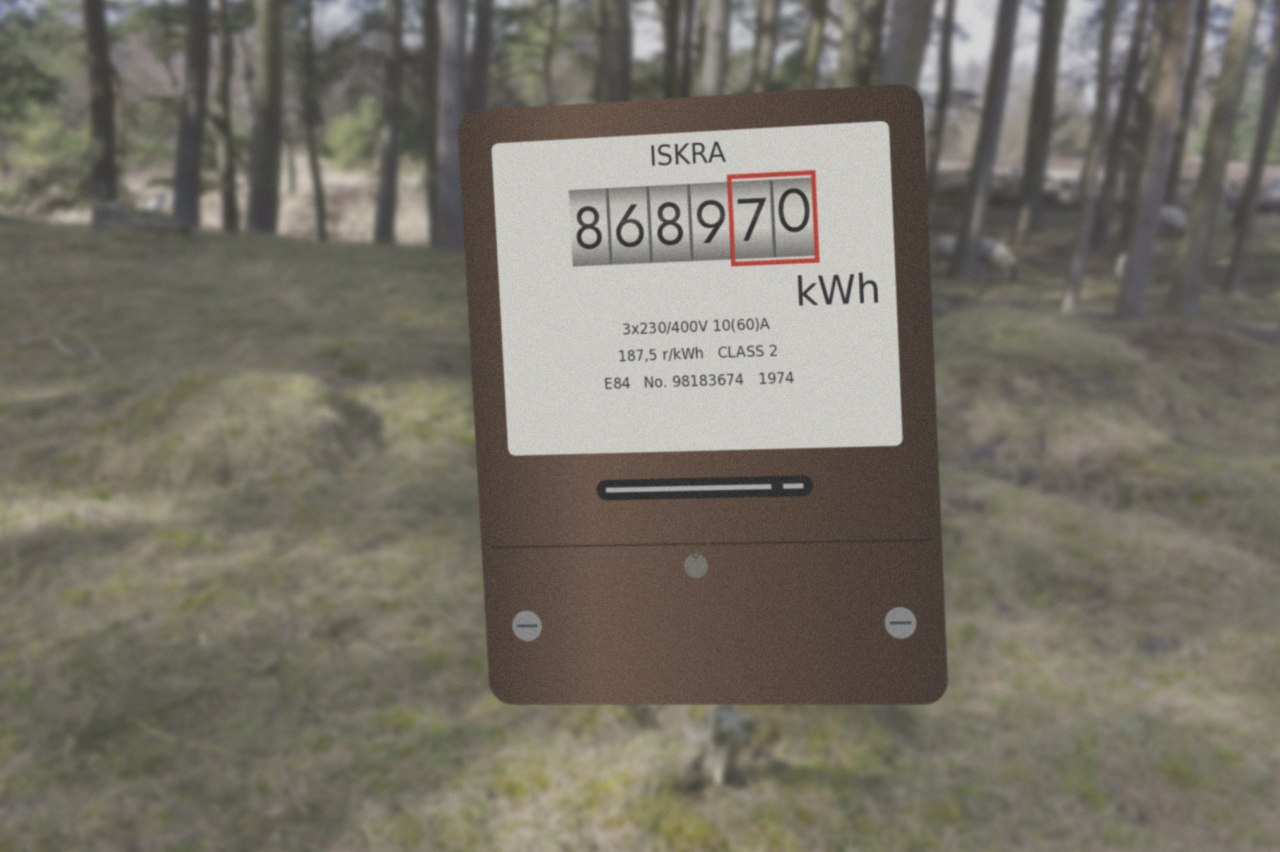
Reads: 8689.70 kWh
